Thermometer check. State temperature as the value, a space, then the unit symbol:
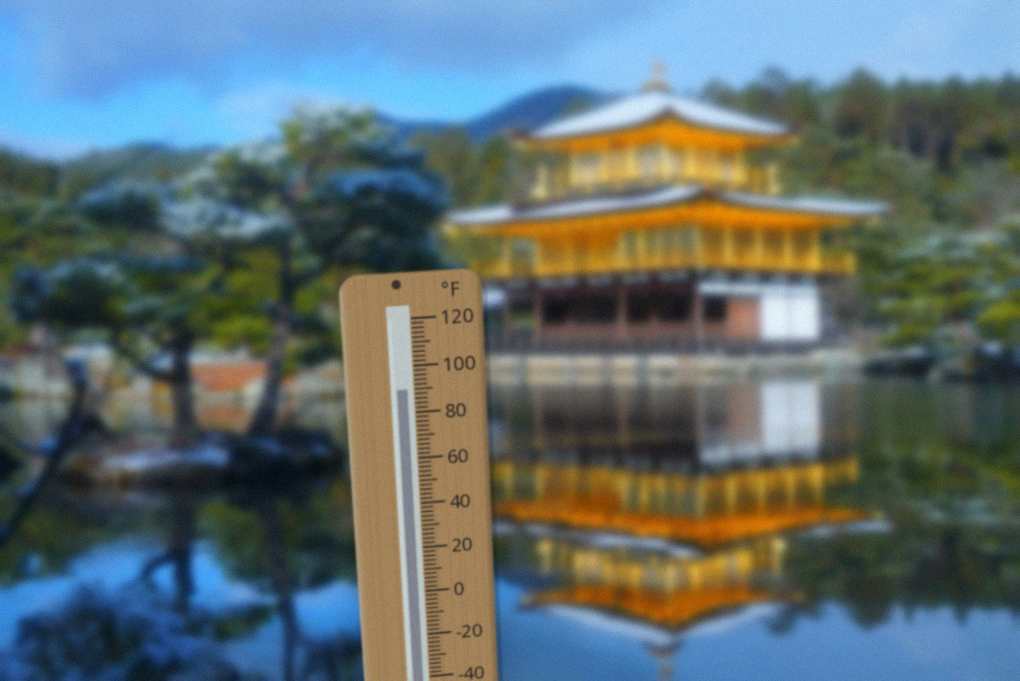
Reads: 90 °F
